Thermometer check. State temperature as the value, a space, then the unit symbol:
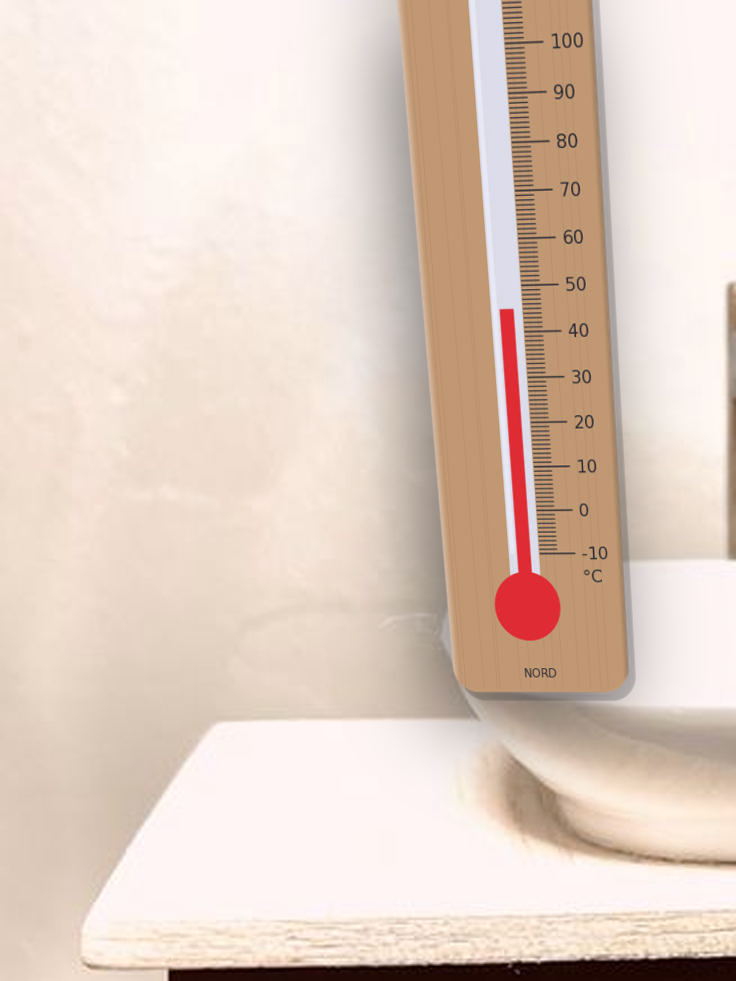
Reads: 45 °C
